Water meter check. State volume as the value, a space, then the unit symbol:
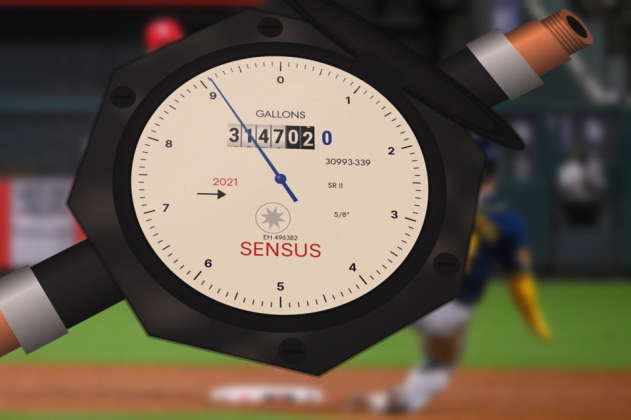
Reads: 3147019.1 gal
